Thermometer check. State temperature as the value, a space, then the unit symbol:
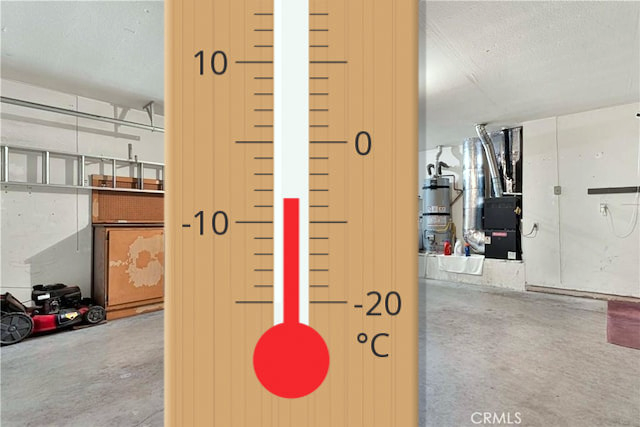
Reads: -7 °C
